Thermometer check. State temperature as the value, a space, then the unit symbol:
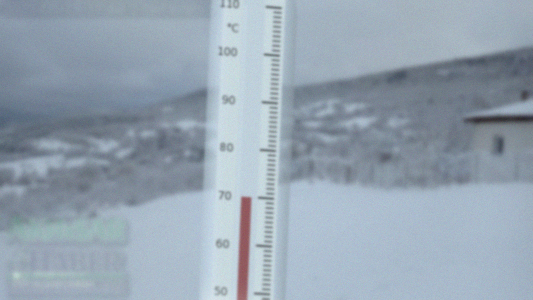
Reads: 70 °C
